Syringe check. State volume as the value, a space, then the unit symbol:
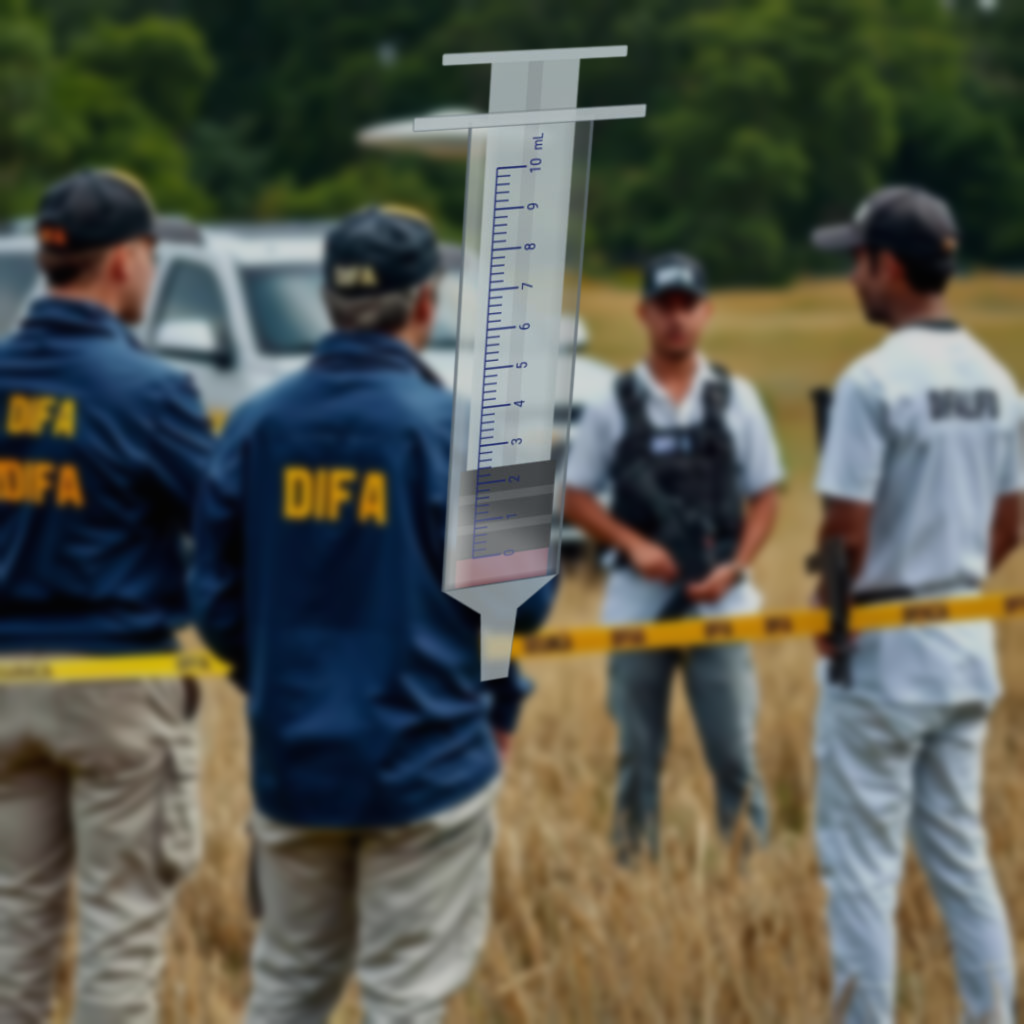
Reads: 0 mL
